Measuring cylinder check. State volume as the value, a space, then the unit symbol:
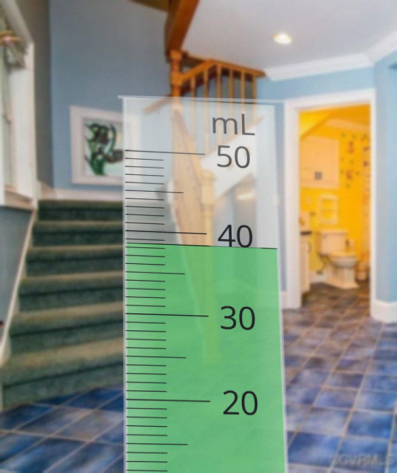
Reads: 38.5 mL
